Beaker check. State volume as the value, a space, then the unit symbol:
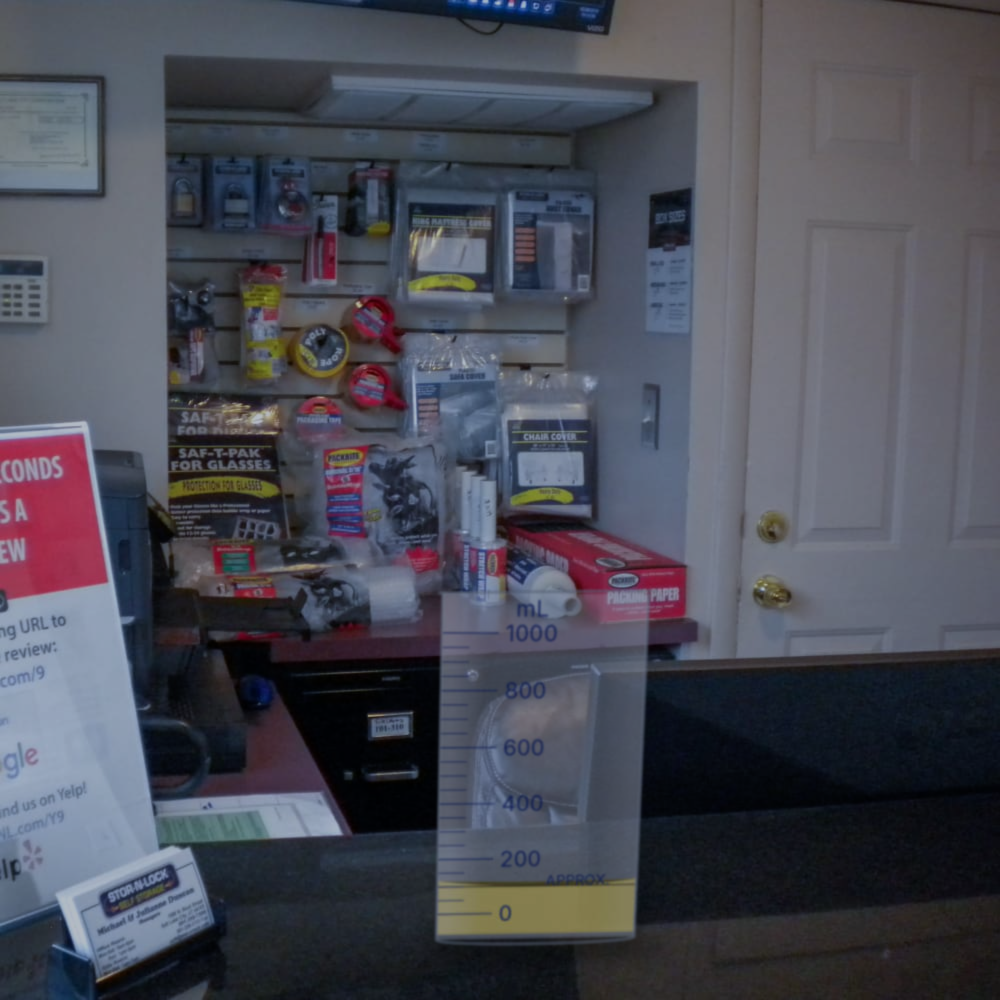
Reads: 100 mL
